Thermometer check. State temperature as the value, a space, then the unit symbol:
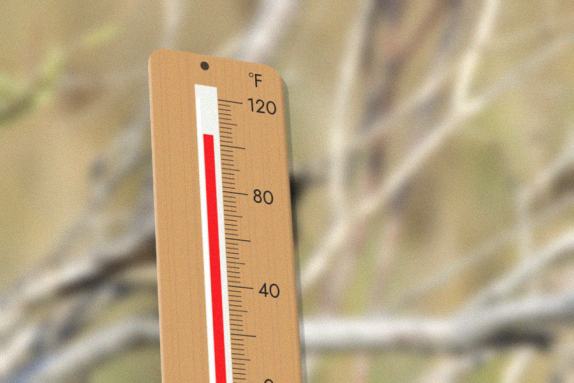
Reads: 104 °F
